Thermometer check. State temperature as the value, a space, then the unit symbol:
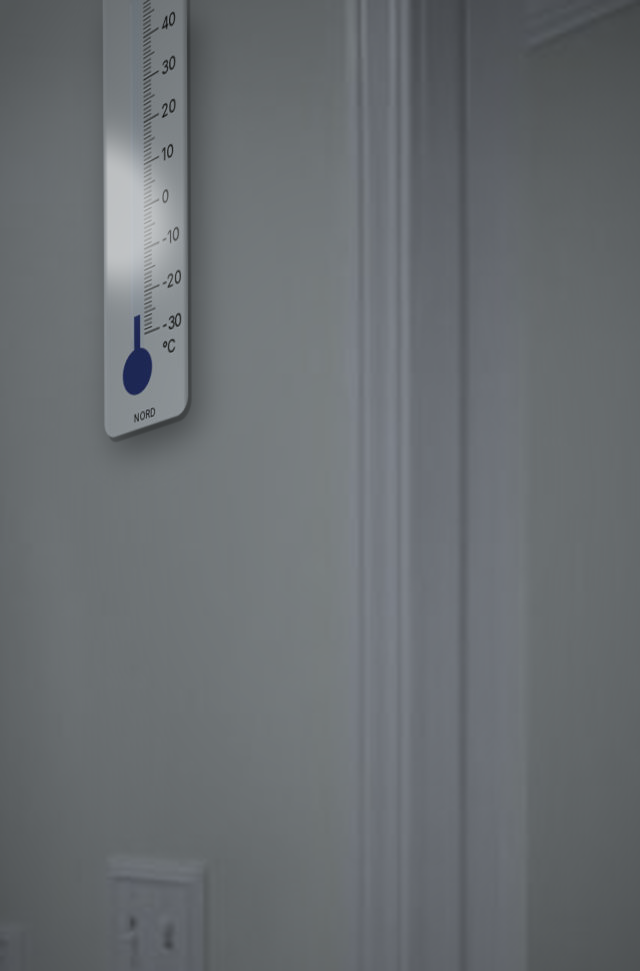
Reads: -25 °C
